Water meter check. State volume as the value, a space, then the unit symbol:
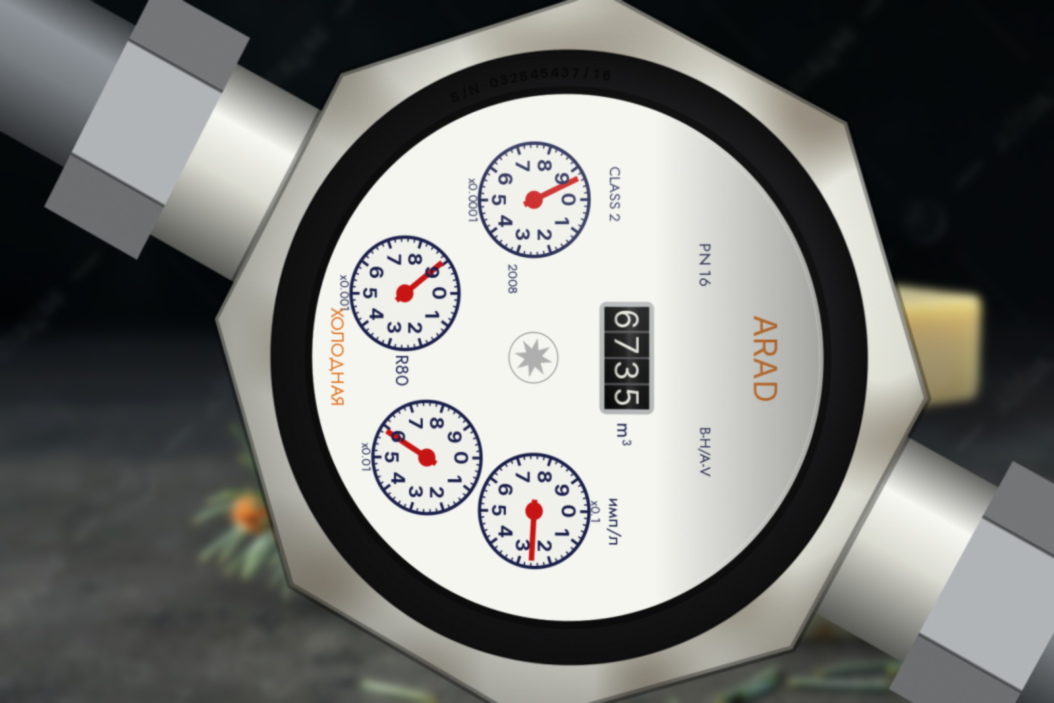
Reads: 6735.2589 m³
